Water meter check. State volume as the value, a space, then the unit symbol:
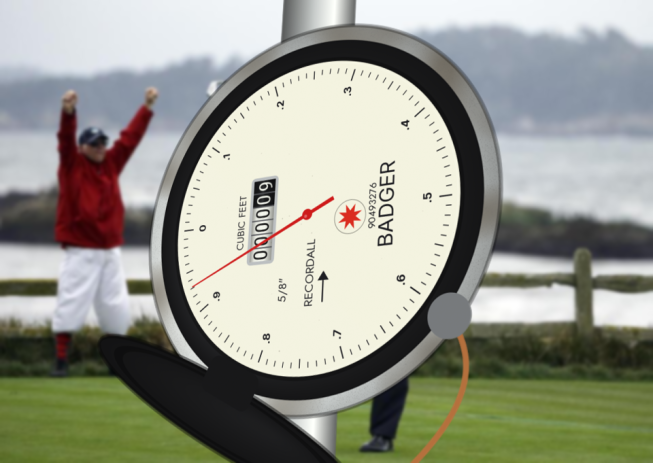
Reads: 8.93 ft³
